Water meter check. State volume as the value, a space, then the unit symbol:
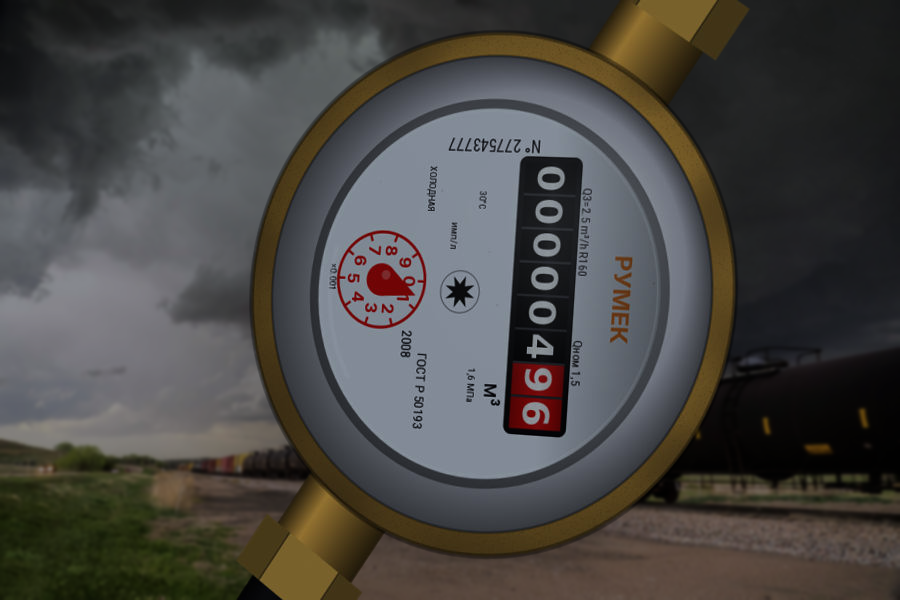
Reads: 4.960 m³
